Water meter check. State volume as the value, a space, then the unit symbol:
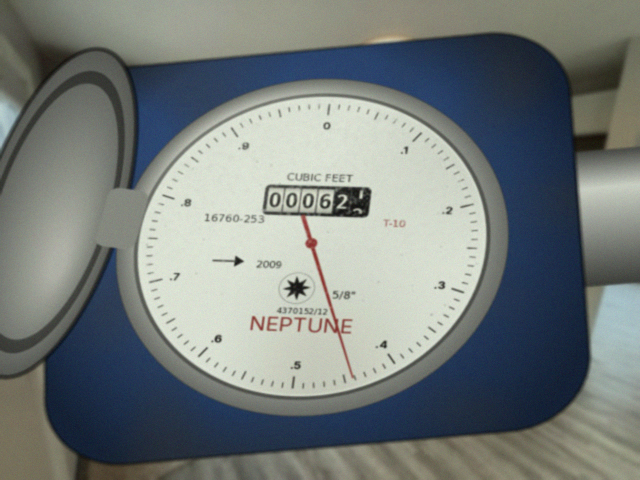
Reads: 621.44 ft³
